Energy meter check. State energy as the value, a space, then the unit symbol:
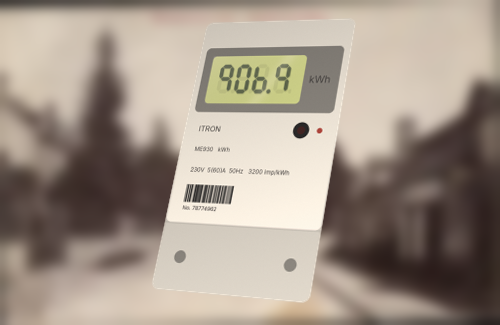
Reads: 906.9 kWh
